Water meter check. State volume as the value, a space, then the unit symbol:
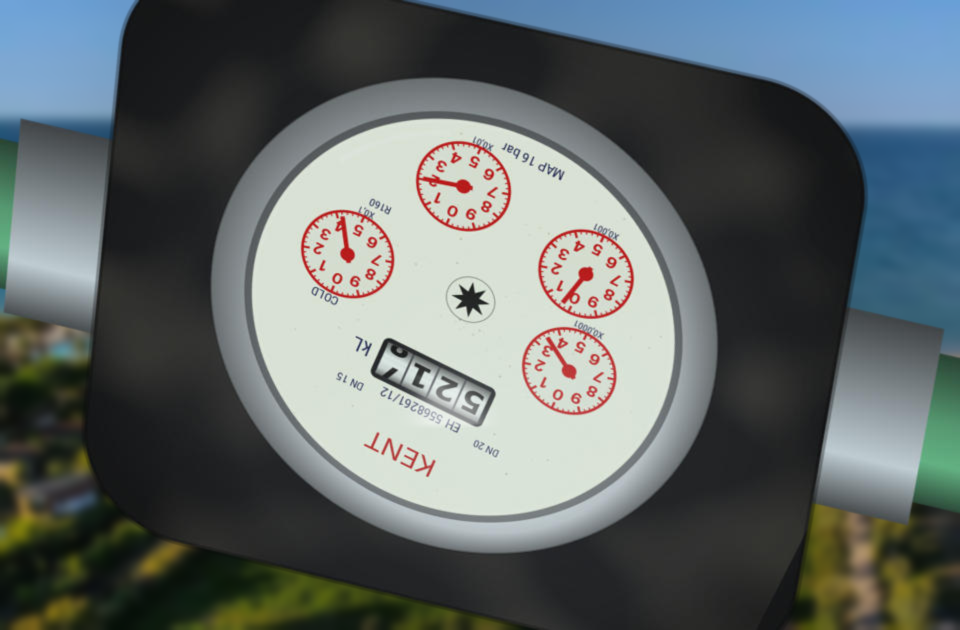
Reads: 5217.4203 kL
